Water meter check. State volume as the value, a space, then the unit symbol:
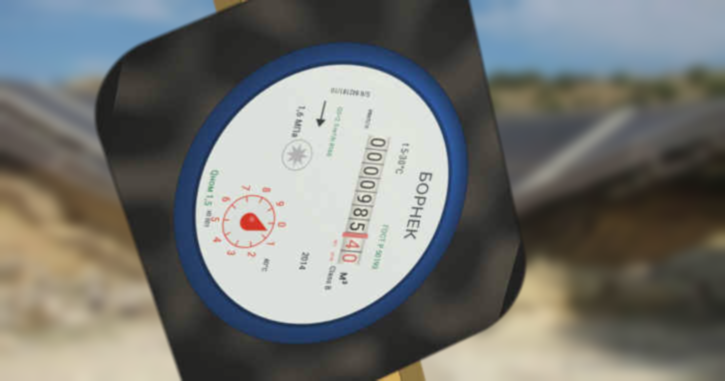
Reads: 985.400 m³
